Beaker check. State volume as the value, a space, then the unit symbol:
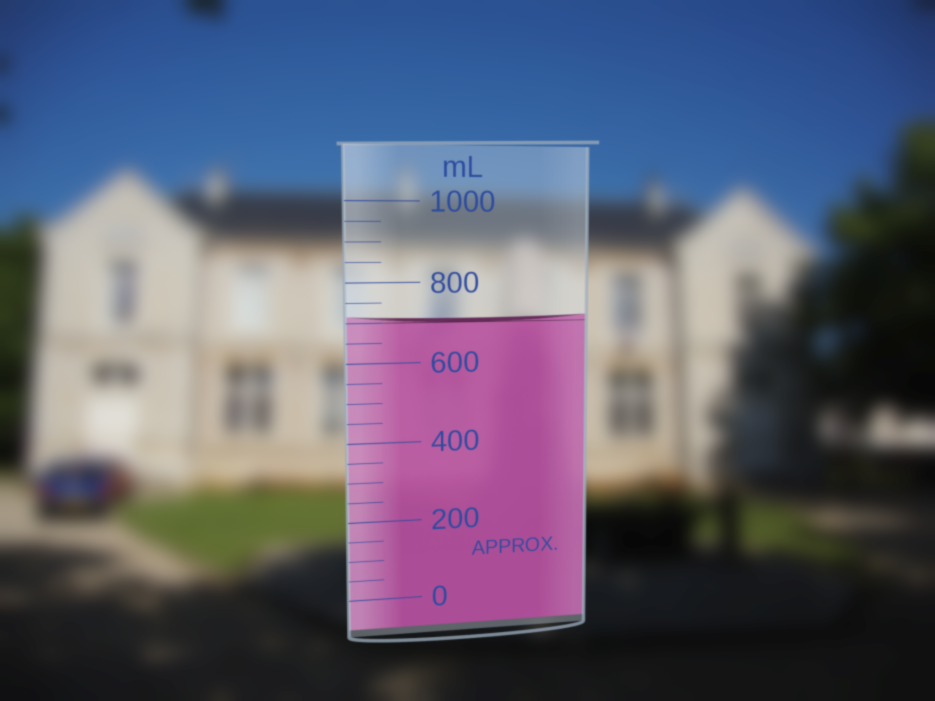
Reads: 700 mL
